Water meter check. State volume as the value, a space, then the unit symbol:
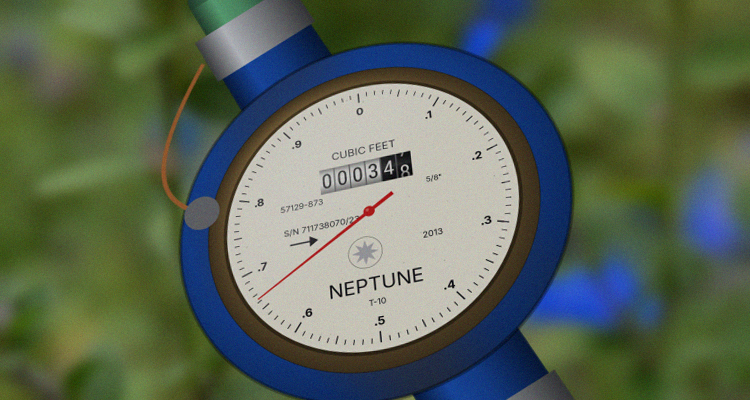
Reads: 347.66 ft³
